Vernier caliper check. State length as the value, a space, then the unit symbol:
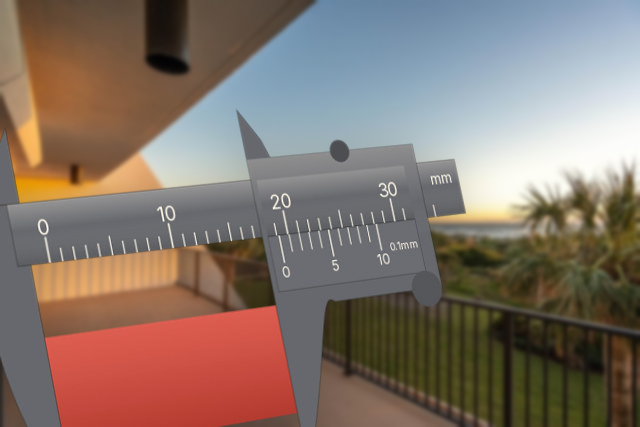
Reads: 19.2 mm
